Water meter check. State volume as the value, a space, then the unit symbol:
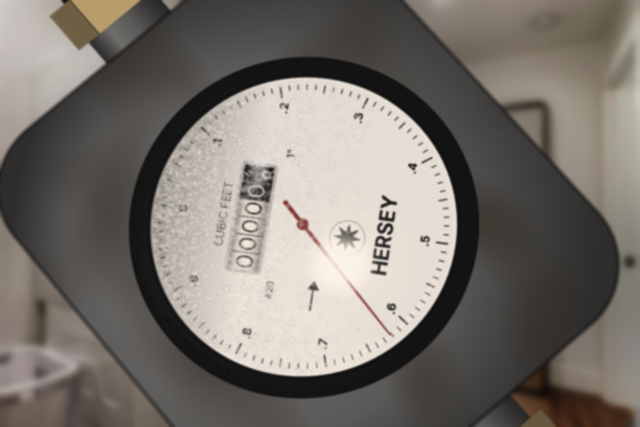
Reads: 7.62 ft³
